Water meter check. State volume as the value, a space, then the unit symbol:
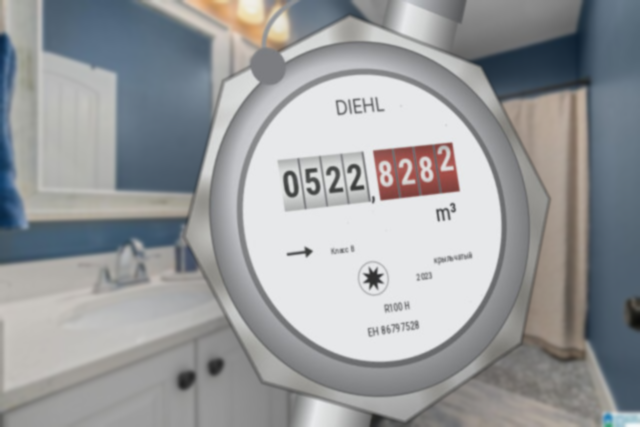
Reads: 522.8282 m³
